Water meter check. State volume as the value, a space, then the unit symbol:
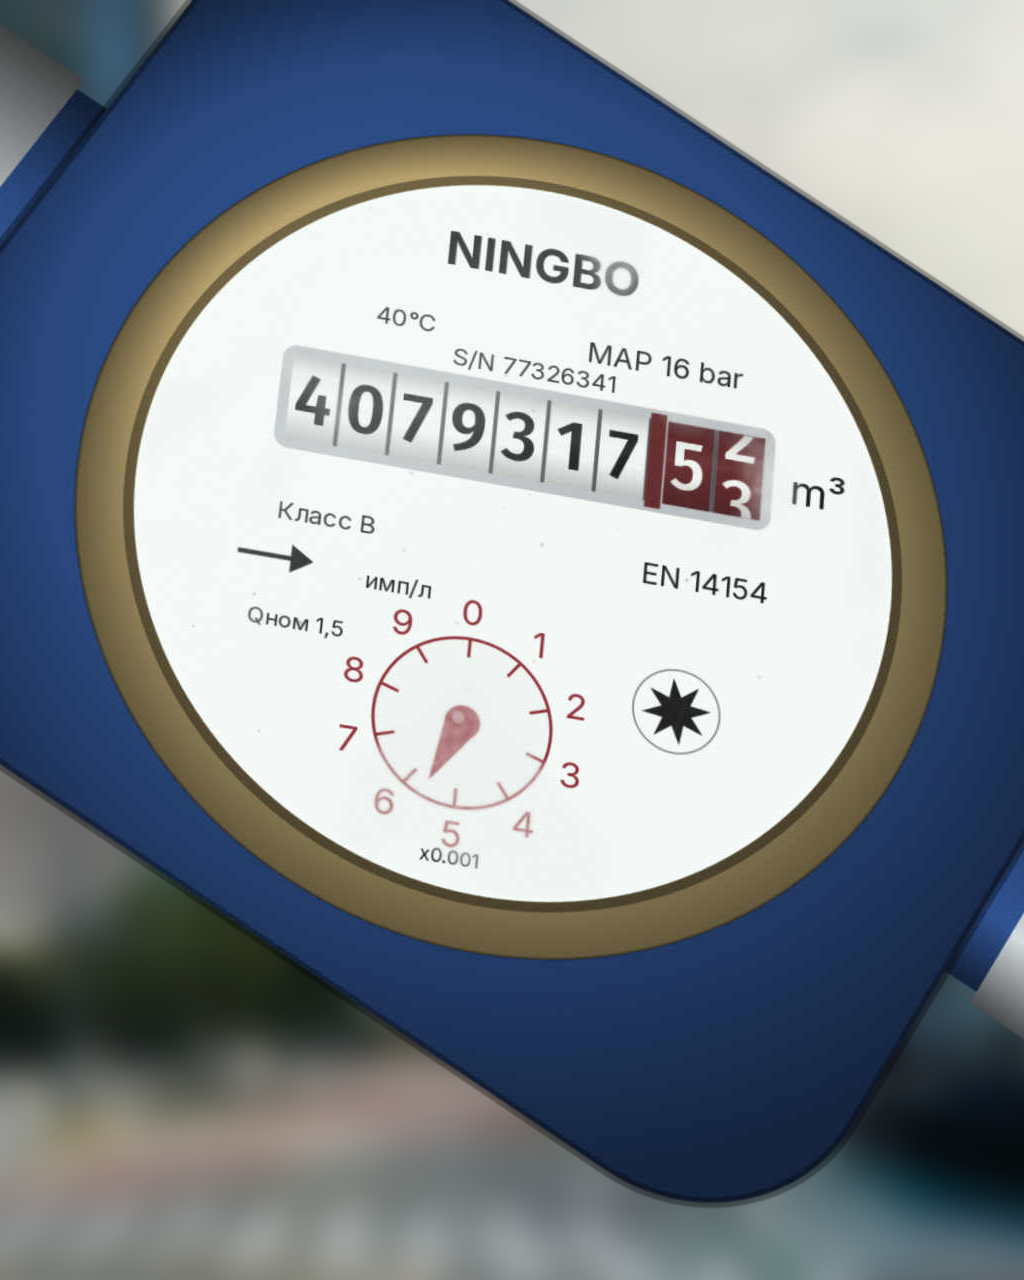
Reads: 4079317.525 m³
